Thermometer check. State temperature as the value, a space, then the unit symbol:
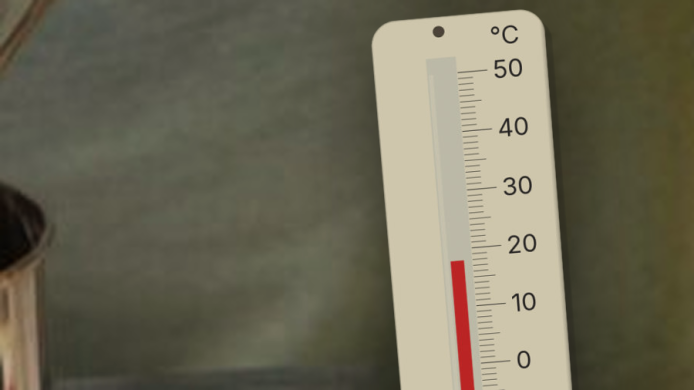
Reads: 18 °C
